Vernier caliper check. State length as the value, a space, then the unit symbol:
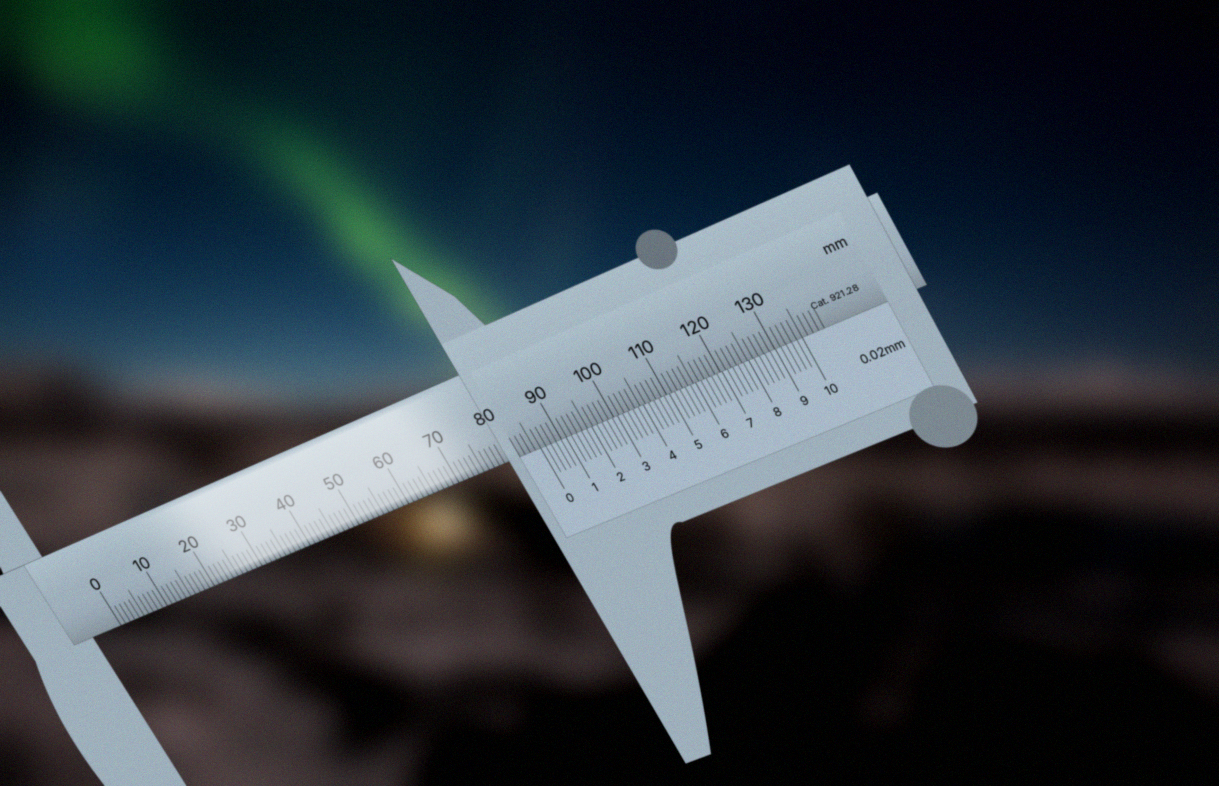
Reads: 86.0 mm
